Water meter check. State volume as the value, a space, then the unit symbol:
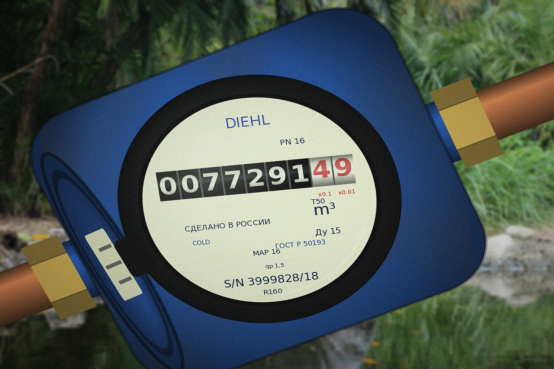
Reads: 77291.49 m³
